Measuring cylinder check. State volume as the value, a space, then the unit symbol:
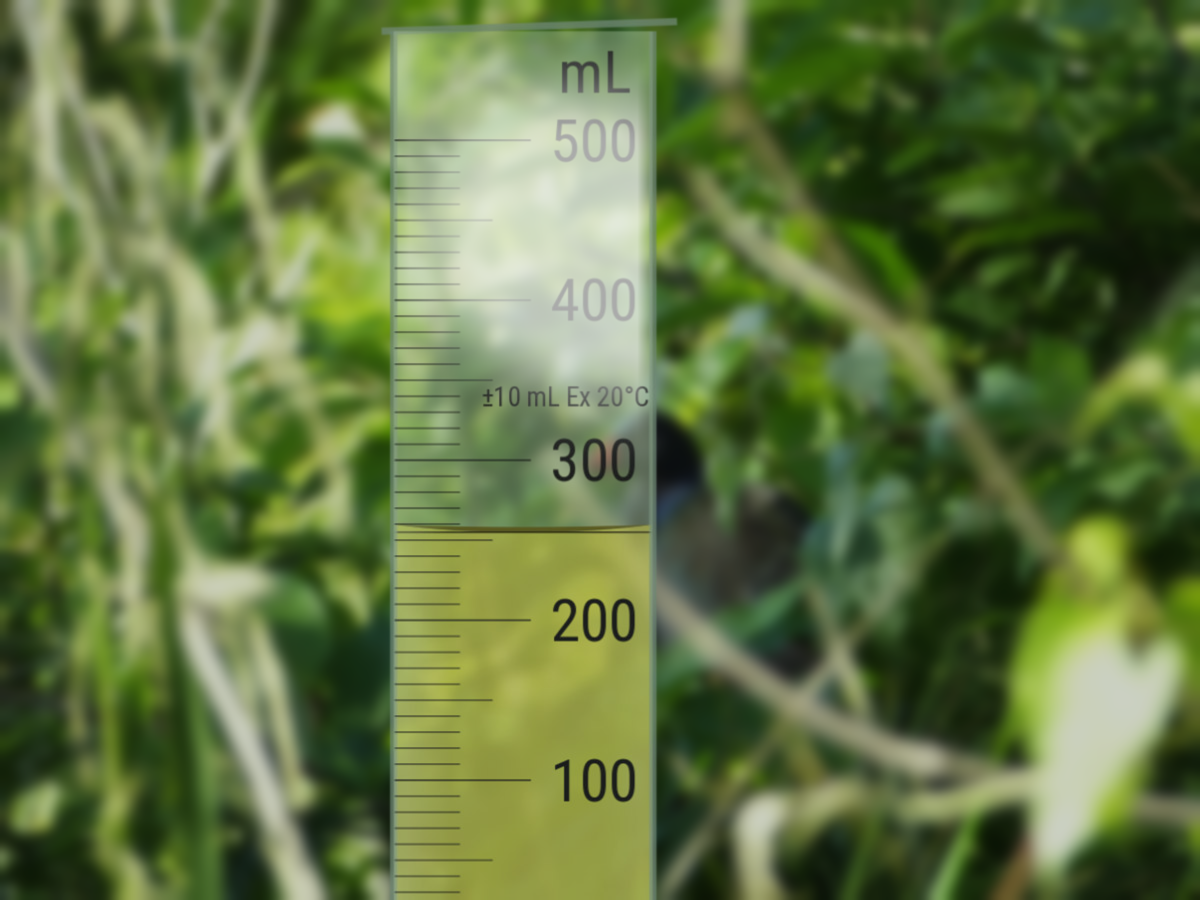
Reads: 255 mL
